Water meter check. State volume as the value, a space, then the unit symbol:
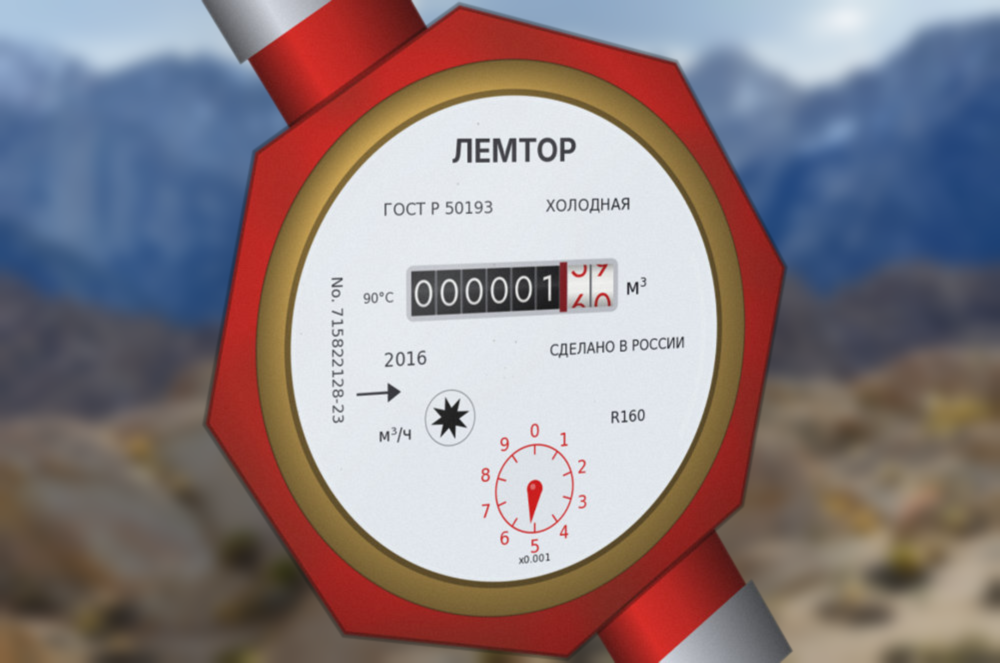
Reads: 1.595 m³
